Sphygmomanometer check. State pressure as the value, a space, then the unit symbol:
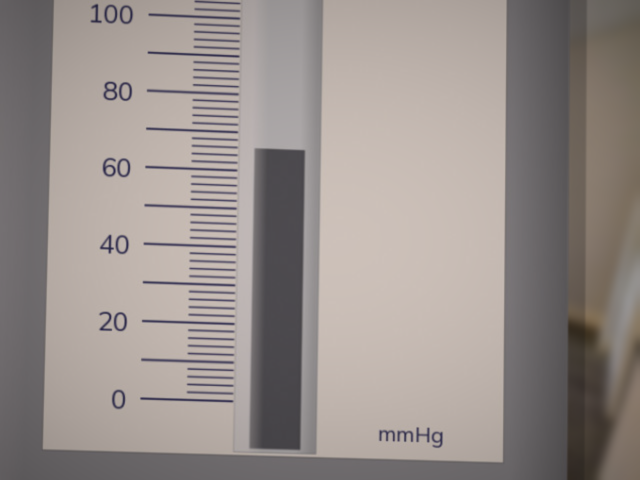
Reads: 66 mmHg
